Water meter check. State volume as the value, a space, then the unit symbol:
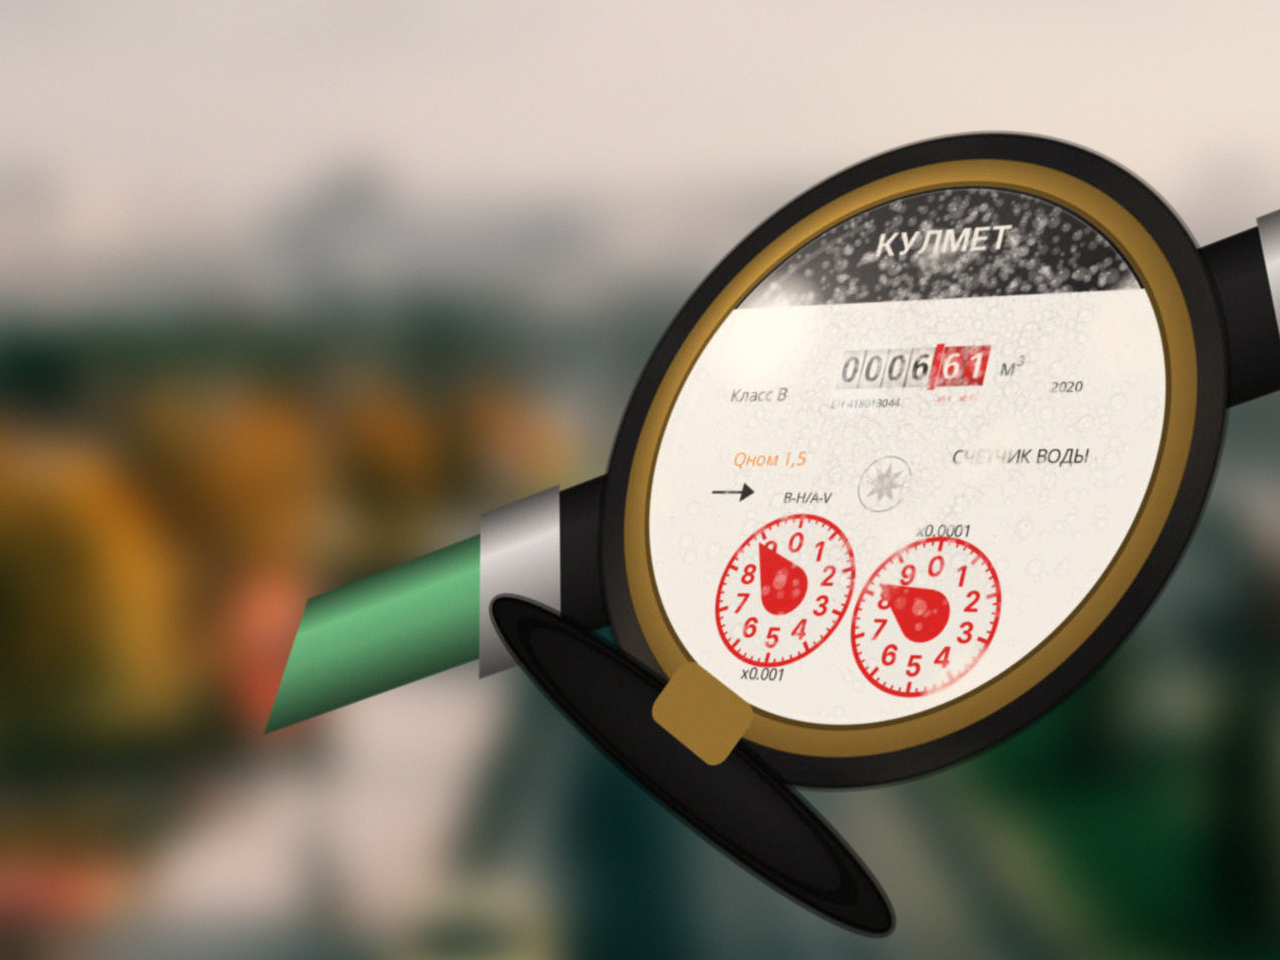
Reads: 6.6188 m³
